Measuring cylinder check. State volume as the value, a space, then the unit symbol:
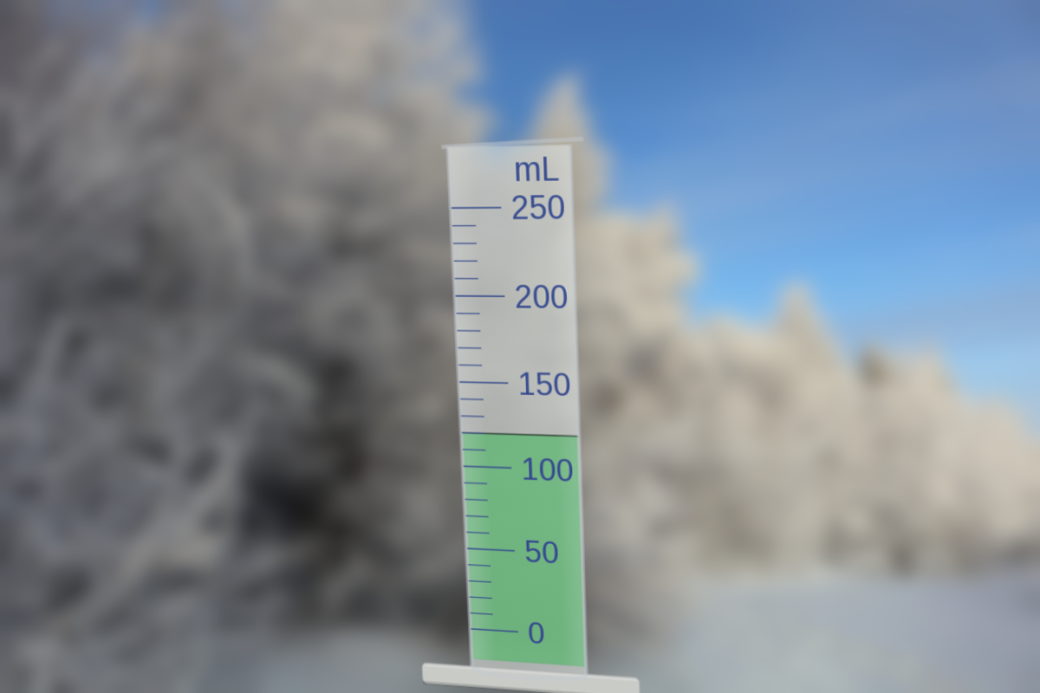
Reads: 120 mL
